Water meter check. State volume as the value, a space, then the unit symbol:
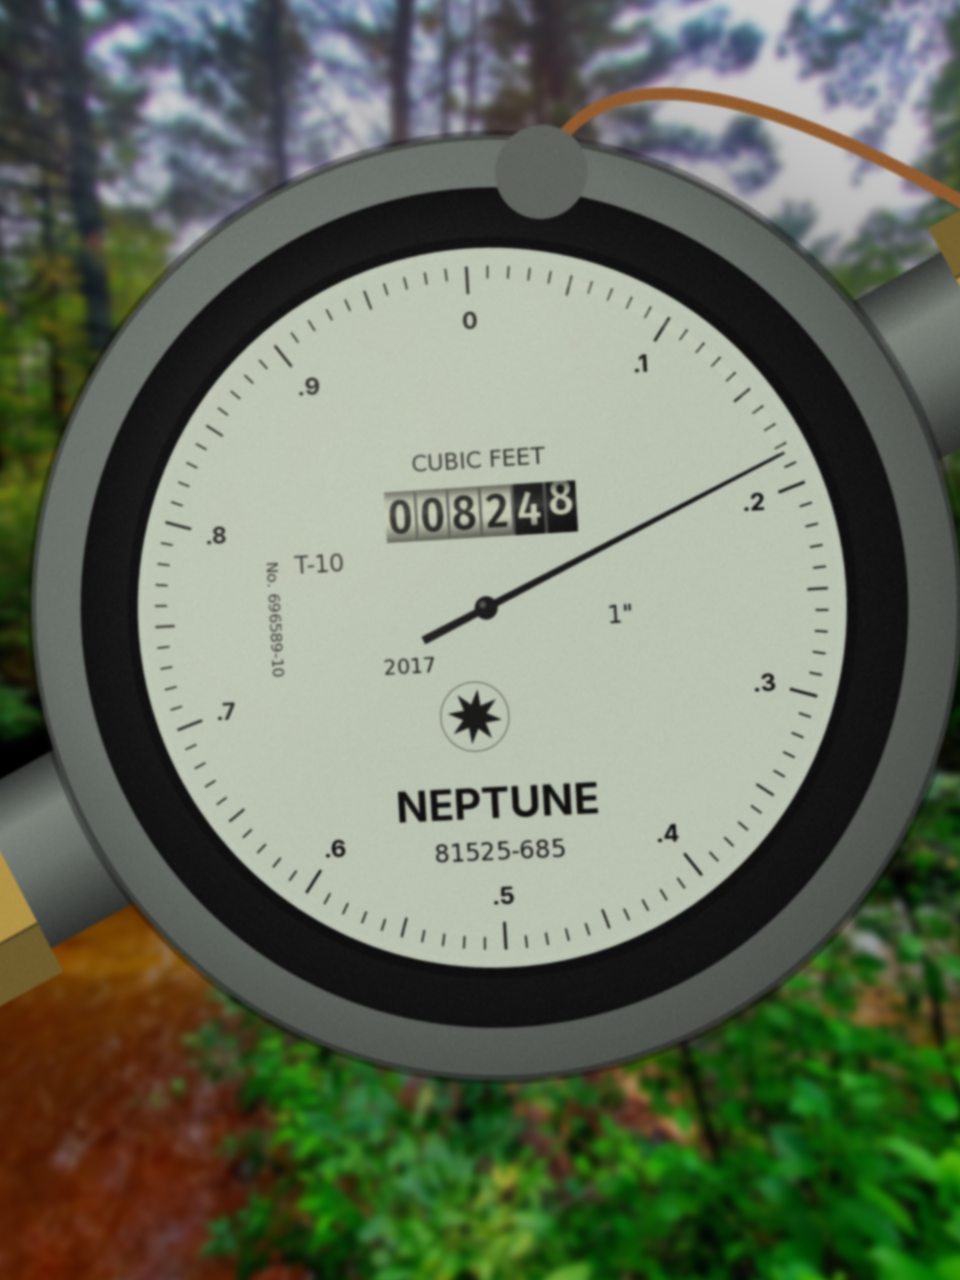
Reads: 8248.18 ft³
